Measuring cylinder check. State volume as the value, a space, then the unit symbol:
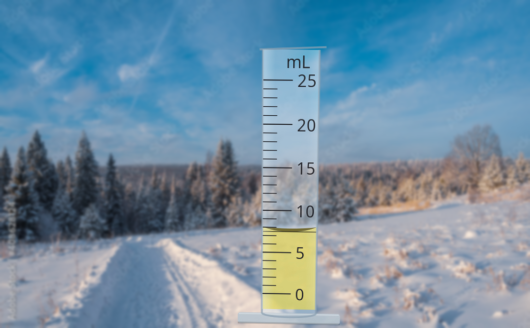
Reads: 7.5 mL
